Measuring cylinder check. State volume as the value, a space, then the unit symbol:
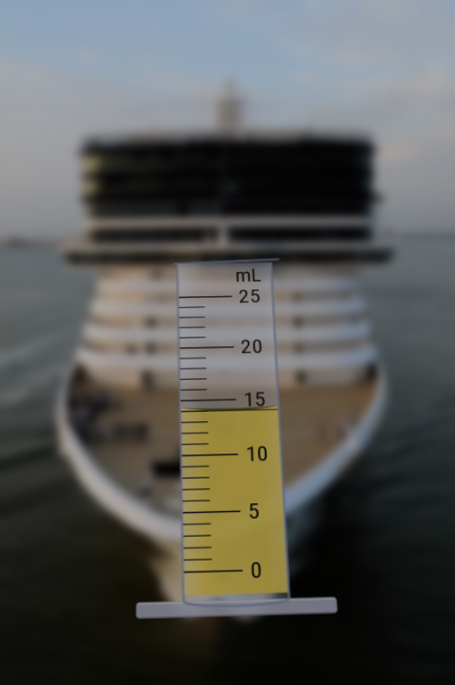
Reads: 14 mL
